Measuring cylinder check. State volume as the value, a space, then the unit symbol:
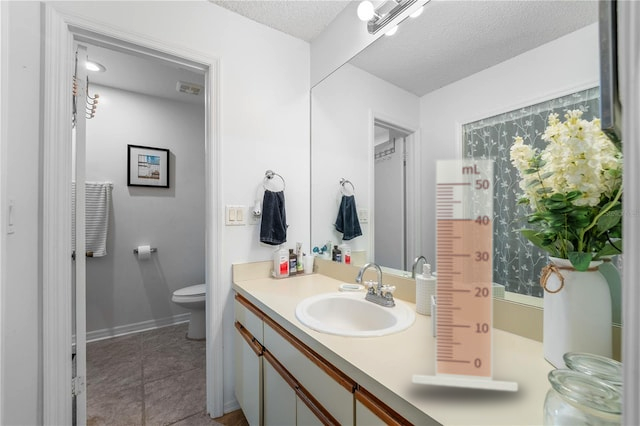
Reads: 40 mL
